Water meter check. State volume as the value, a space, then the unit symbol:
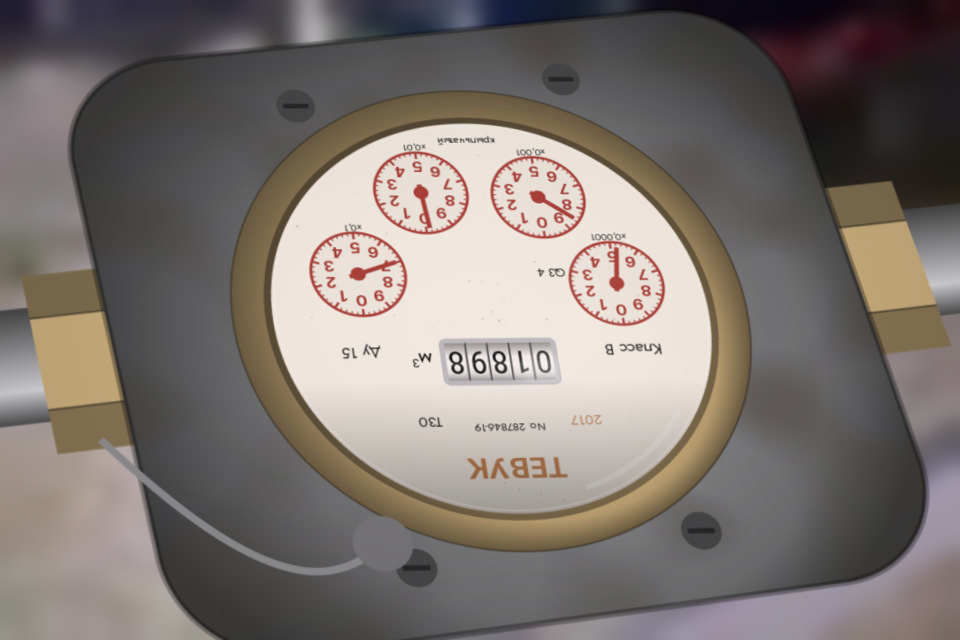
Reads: 1898.6985 m³
